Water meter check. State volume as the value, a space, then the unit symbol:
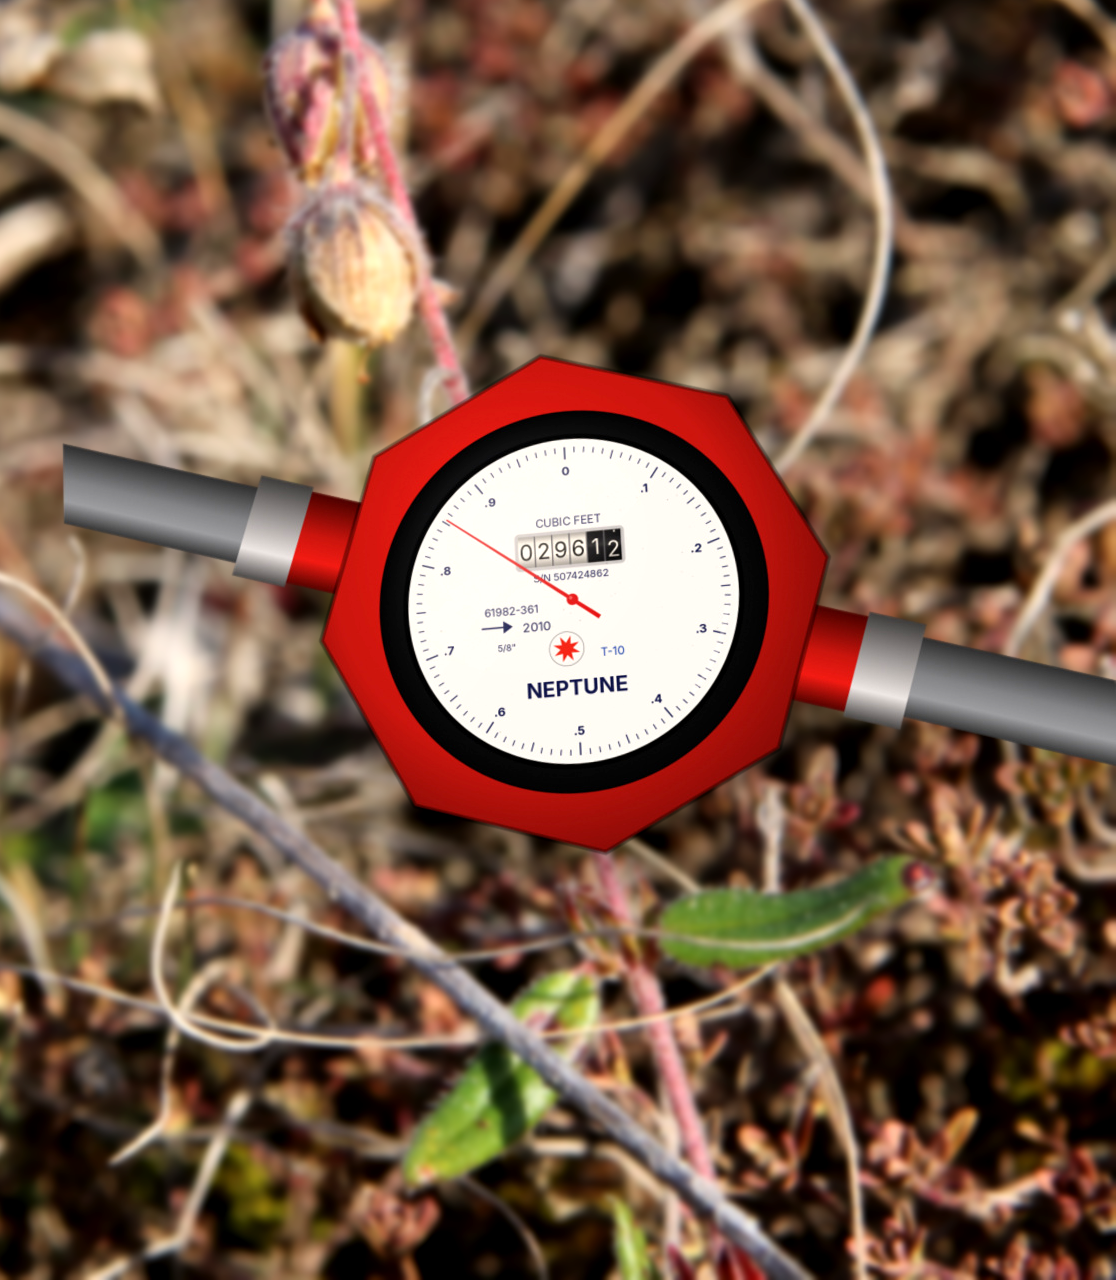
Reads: 29611.85 ft³
